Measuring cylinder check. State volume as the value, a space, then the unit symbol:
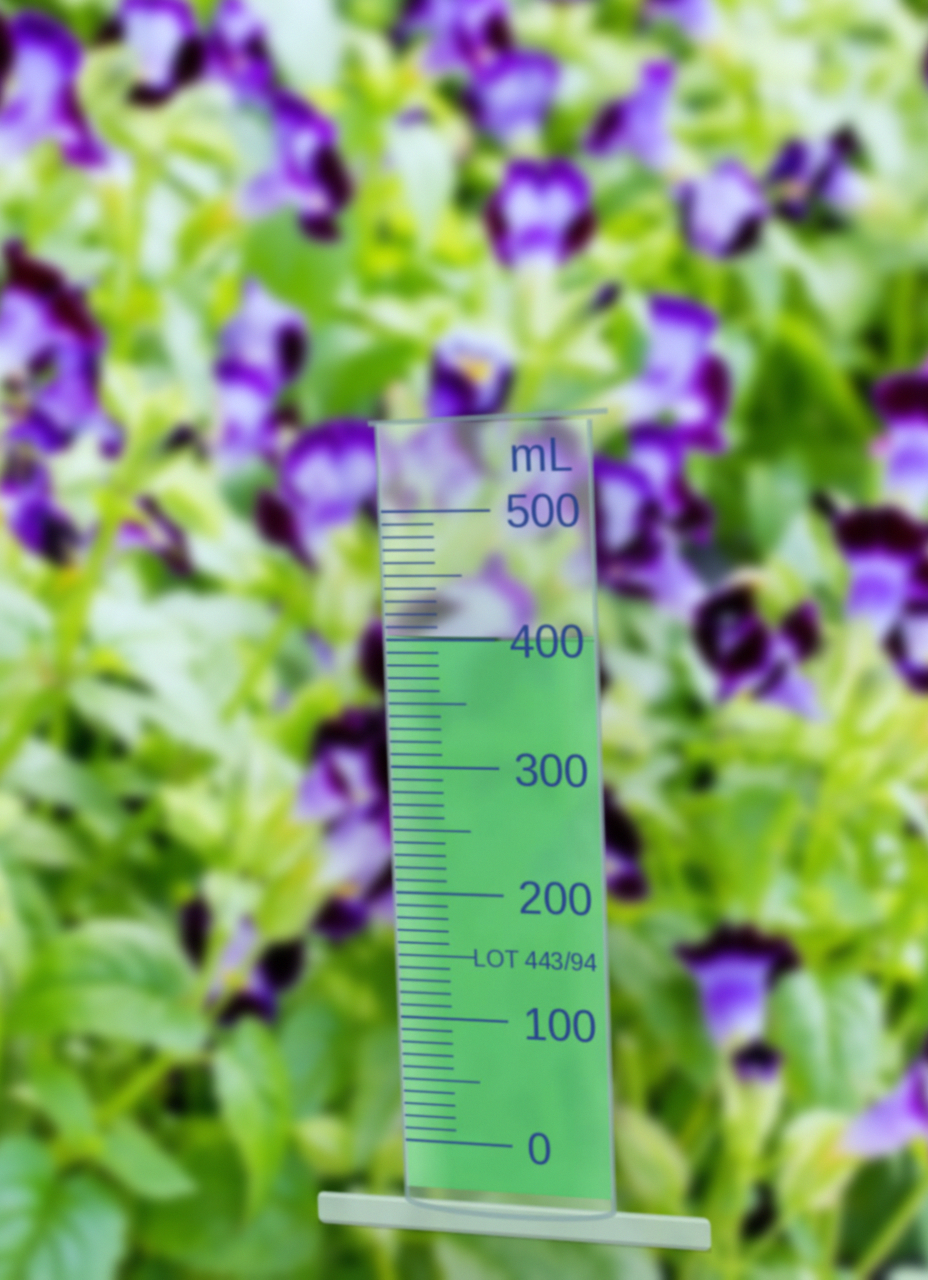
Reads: 400 mL
